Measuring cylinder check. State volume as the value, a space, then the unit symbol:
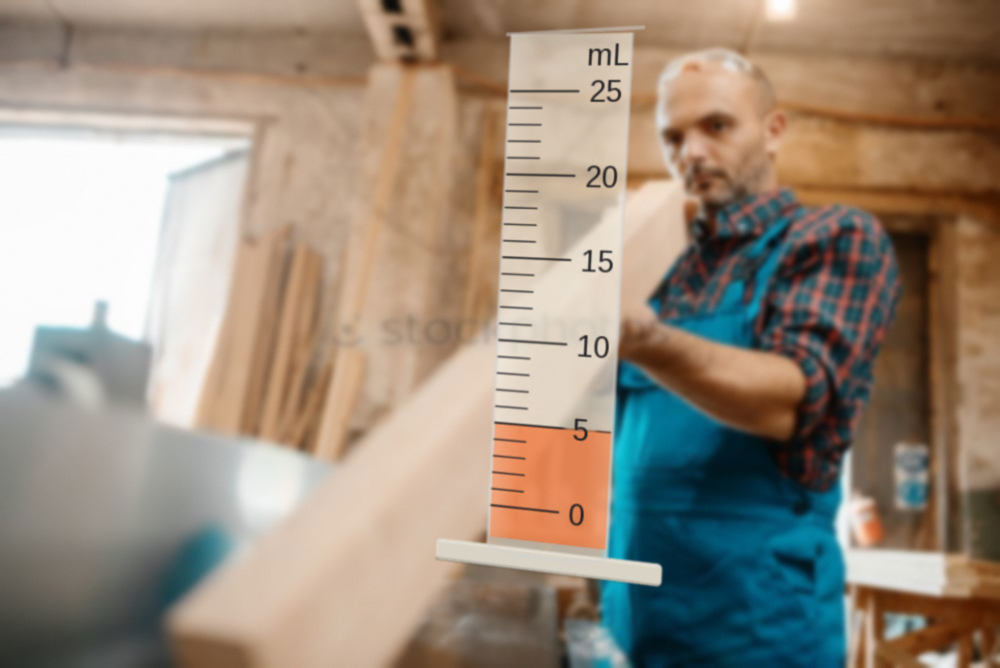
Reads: 5 mL
